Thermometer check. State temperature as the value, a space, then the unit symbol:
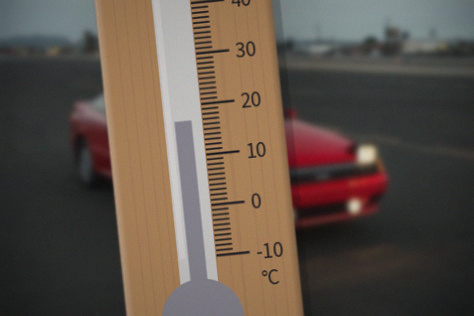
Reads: 17 °C
